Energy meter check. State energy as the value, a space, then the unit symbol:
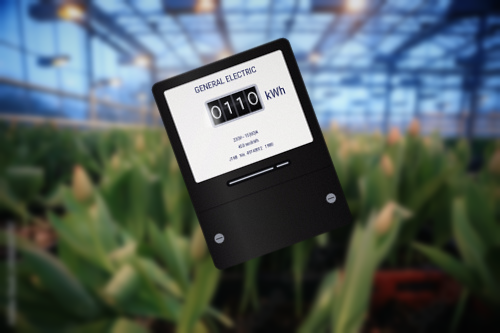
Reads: 110 kWh
